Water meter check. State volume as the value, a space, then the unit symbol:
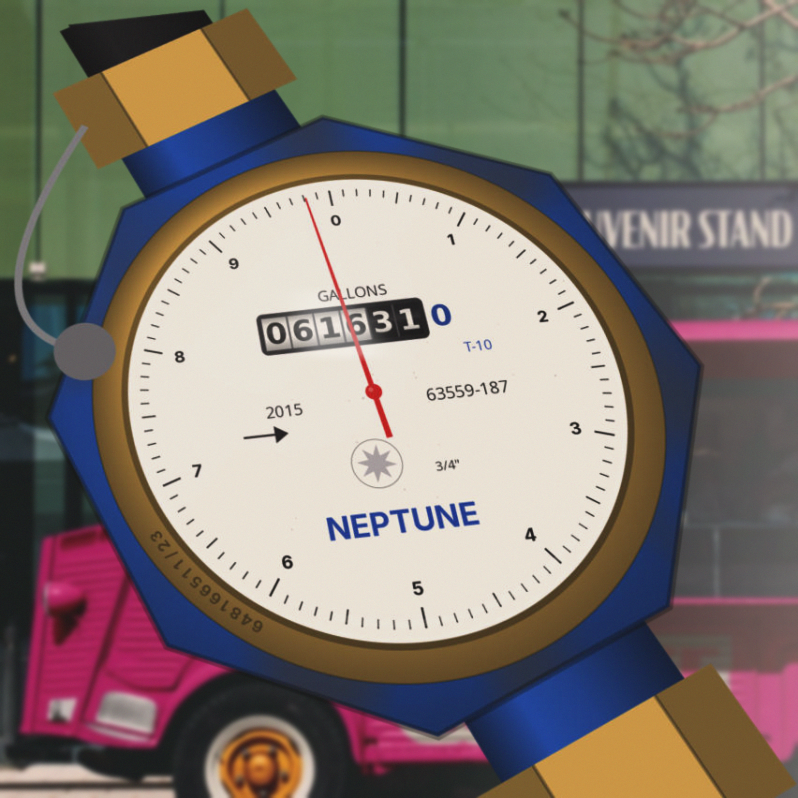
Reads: 616309.8 gal
